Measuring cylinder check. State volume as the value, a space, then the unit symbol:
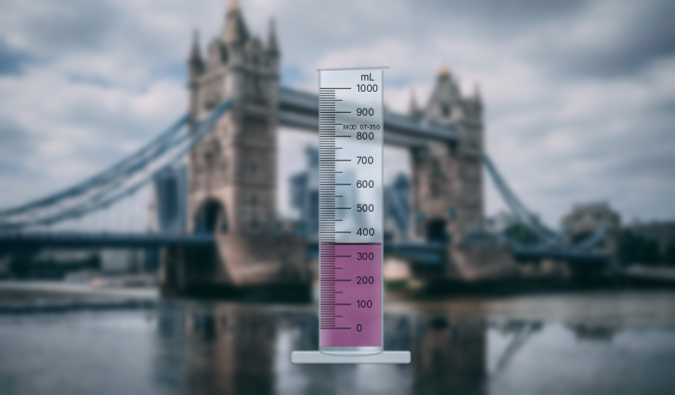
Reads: 350 mL
